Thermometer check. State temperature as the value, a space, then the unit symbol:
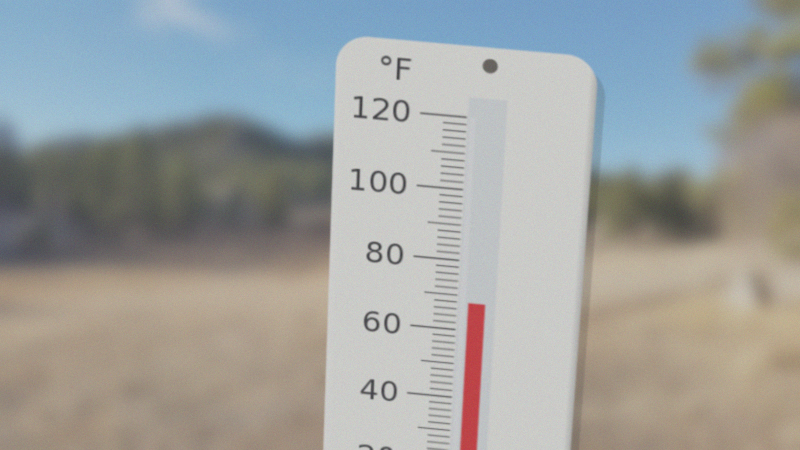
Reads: 68 °F
